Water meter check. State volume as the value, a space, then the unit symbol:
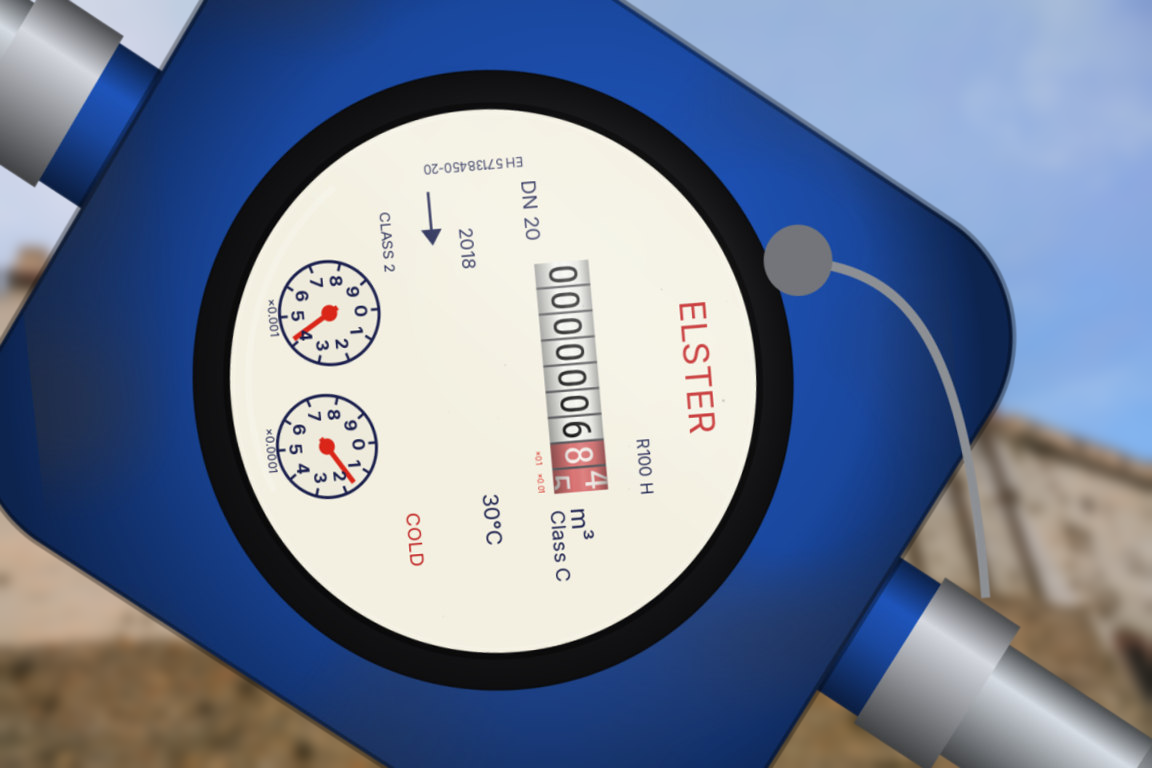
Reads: 6.8441 m³
